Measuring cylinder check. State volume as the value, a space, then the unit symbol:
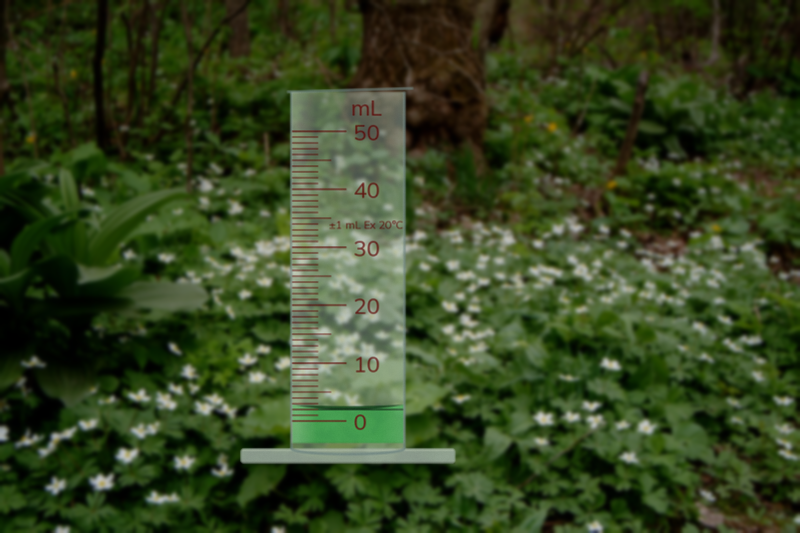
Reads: 2 mL
